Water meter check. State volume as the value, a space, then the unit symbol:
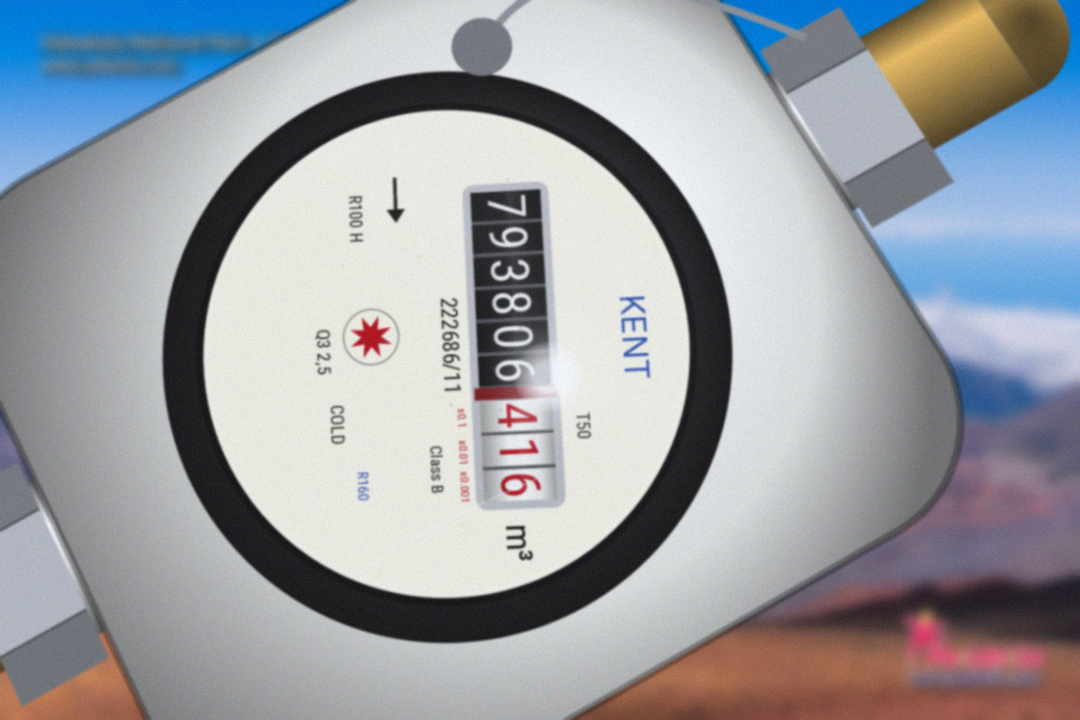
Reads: 793806.416 m³
